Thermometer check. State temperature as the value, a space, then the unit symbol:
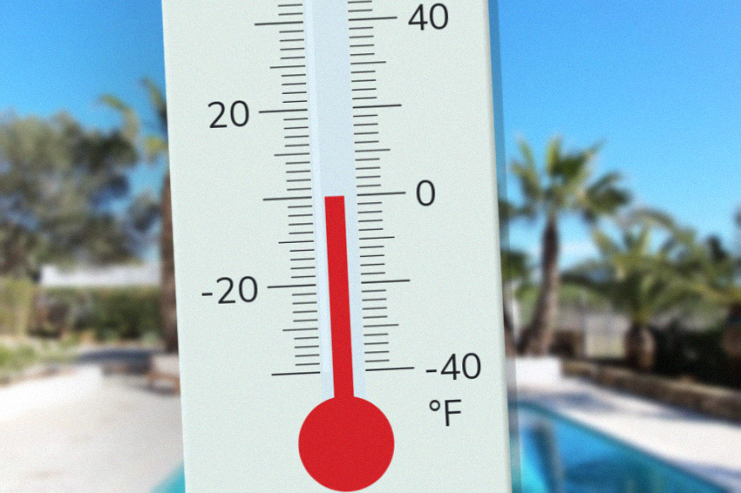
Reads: 0 °F
